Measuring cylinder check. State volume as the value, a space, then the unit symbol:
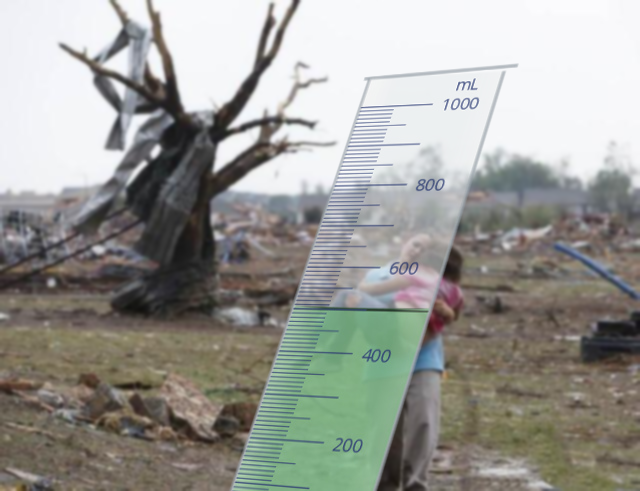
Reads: 500 mL
